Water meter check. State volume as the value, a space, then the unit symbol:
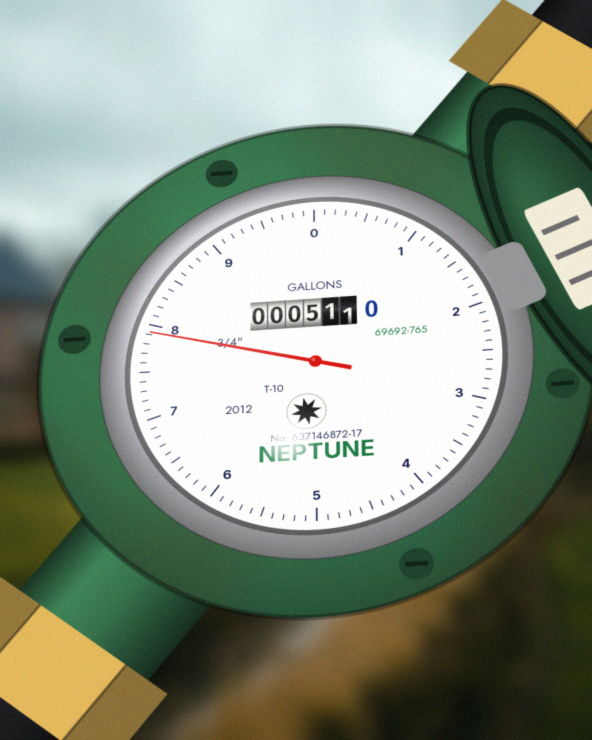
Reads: 5107.9 gal
